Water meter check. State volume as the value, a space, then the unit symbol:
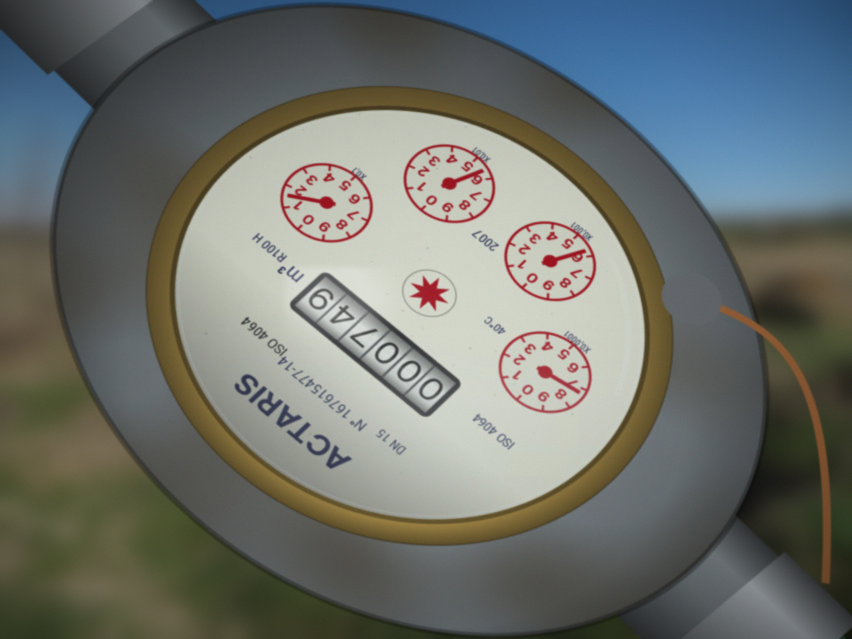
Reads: 749.1557 m³
